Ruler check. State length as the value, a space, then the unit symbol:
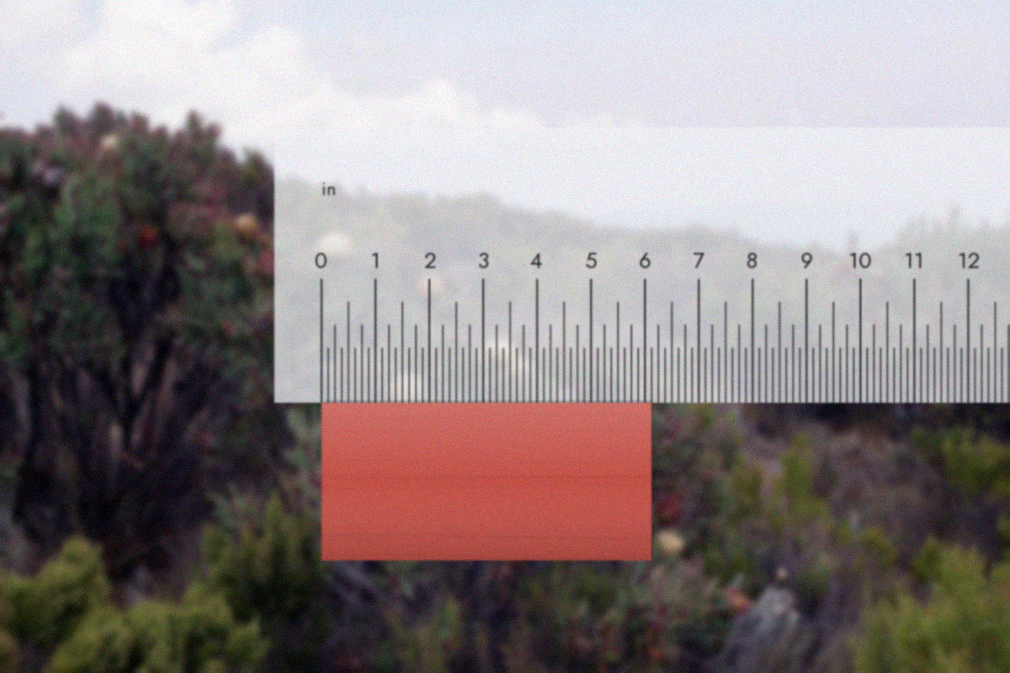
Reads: 6.125 in
